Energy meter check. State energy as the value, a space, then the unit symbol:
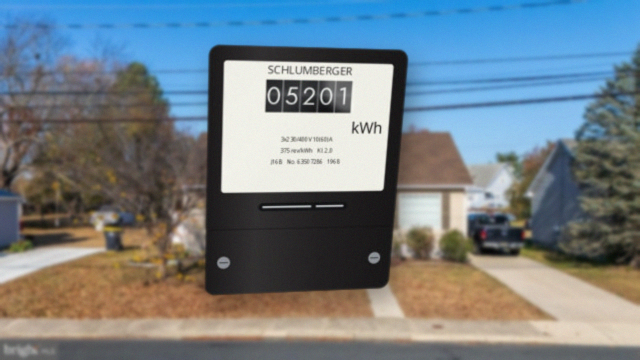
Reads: 5201 kWh
